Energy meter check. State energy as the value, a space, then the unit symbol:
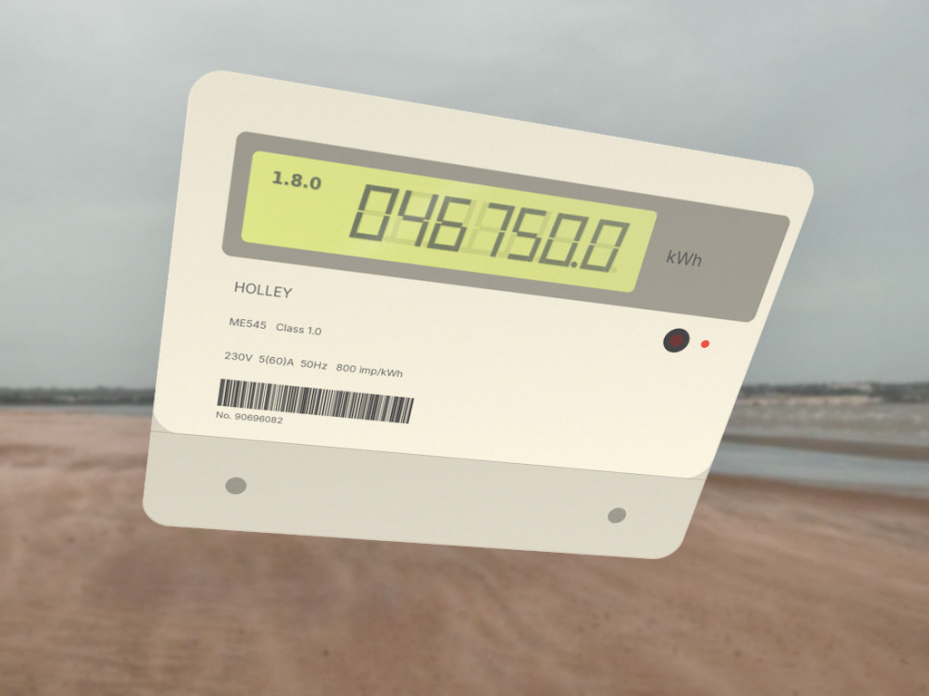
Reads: 46750.0 kWh
